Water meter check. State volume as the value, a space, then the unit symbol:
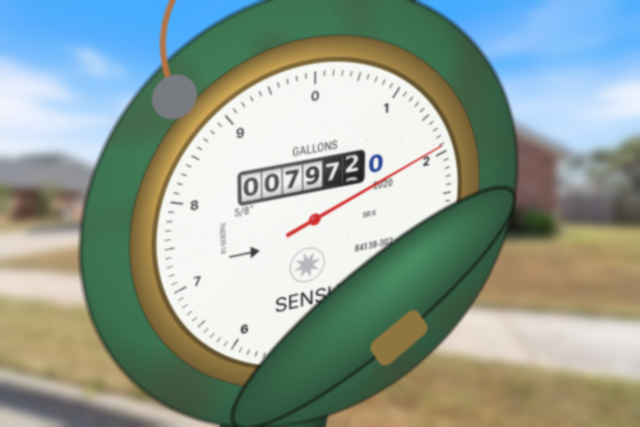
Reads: 79721.9 gal
